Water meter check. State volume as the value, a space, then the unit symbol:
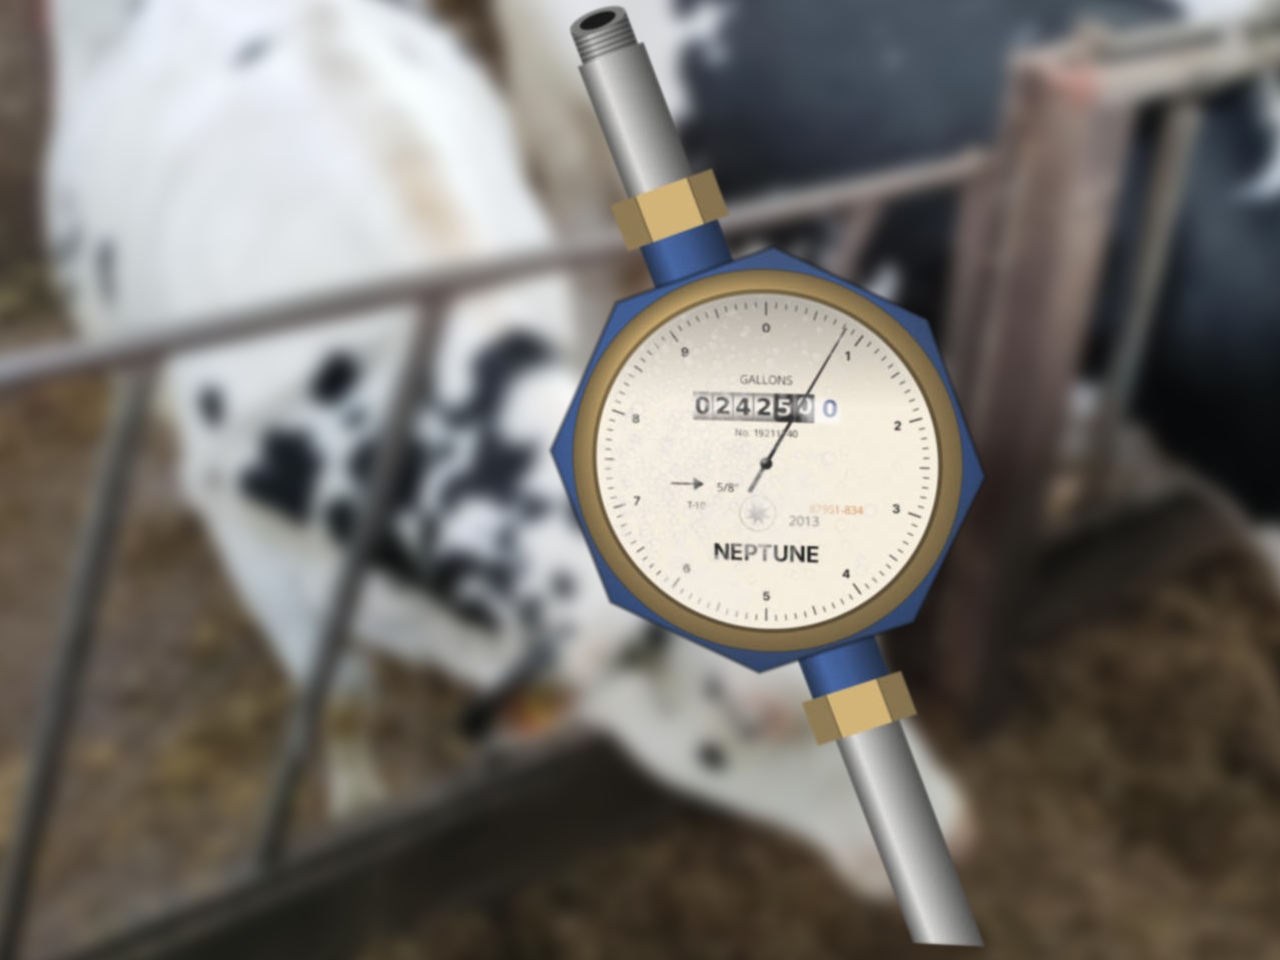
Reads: 242500.8 gal
